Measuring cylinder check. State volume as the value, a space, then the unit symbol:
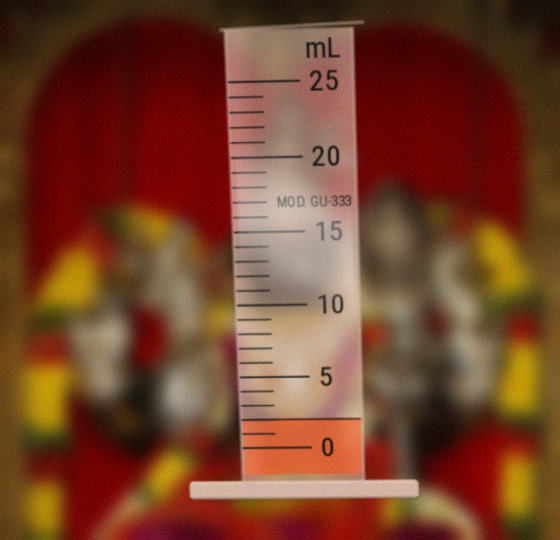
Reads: 2 mL
